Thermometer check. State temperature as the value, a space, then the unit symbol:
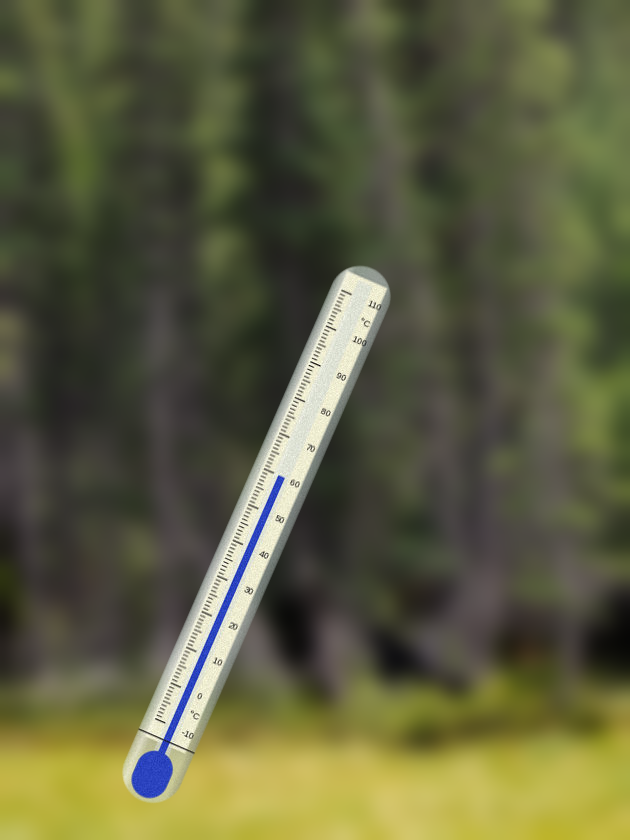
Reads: 60 °C
